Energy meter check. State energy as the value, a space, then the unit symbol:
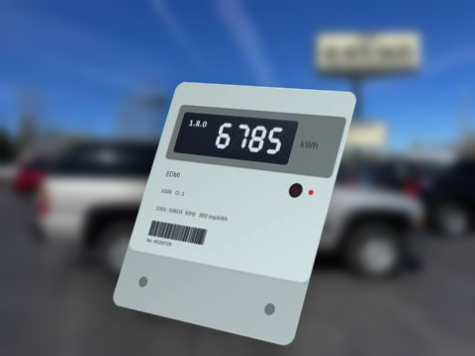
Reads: 6785 kWh
